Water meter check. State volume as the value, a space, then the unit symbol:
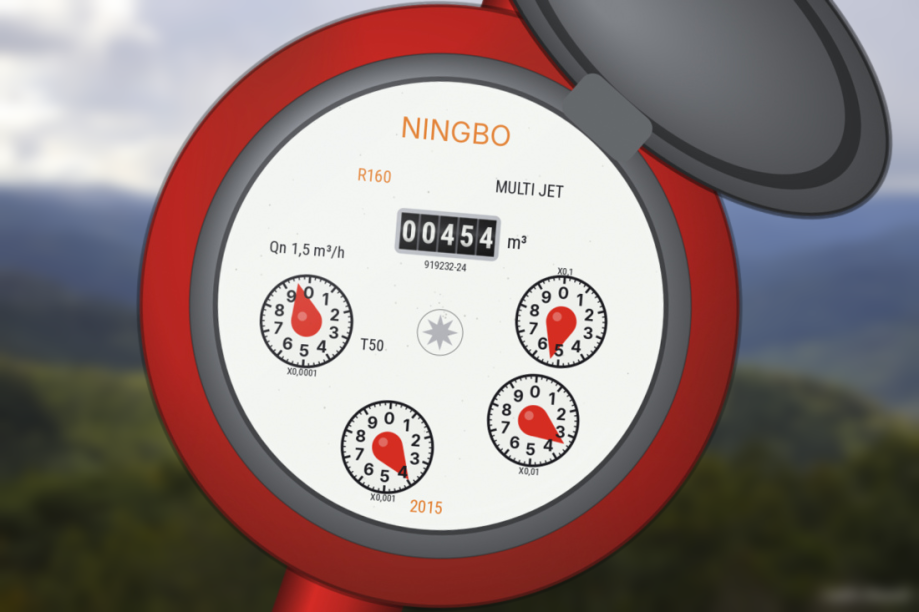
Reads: 454.5339 m³
